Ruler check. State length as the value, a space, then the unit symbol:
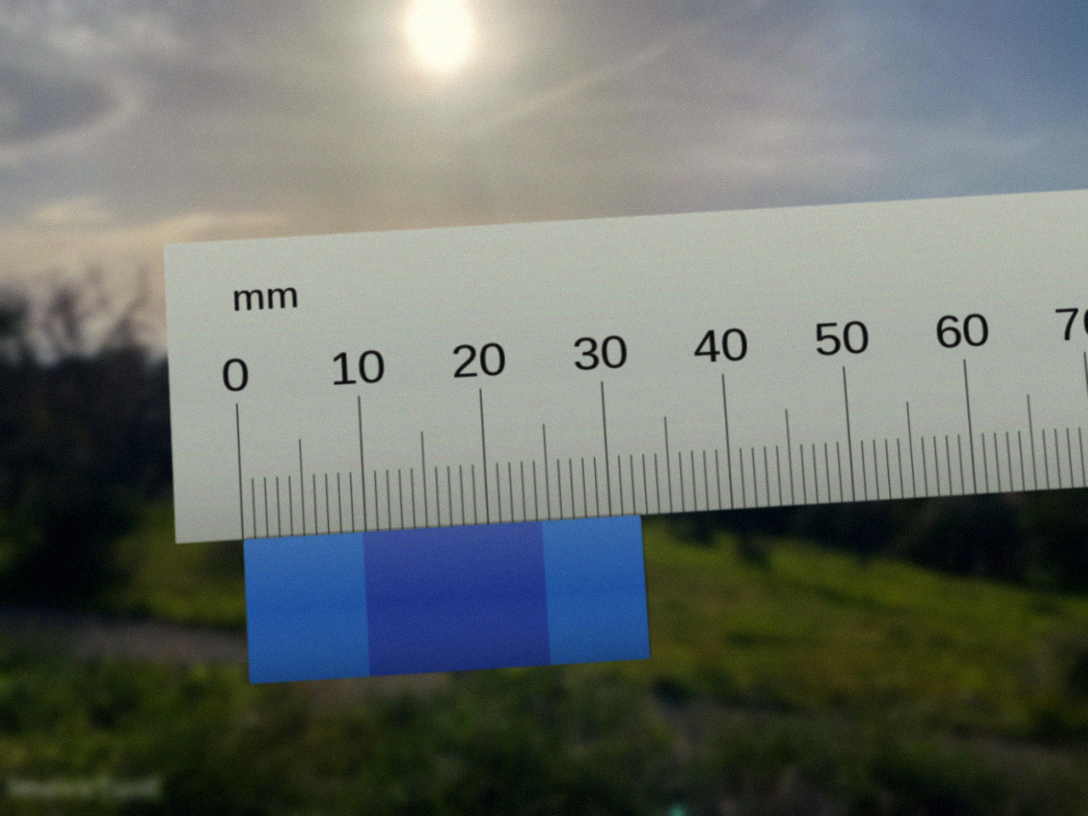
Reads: 32.5 mm
